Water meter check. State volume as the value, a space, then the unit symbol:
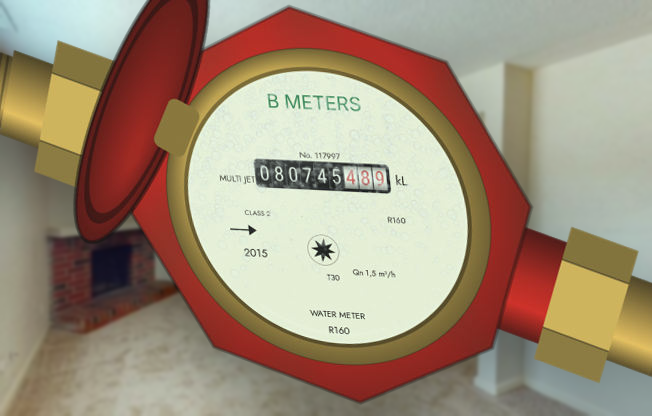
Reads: 80745.489 kL
